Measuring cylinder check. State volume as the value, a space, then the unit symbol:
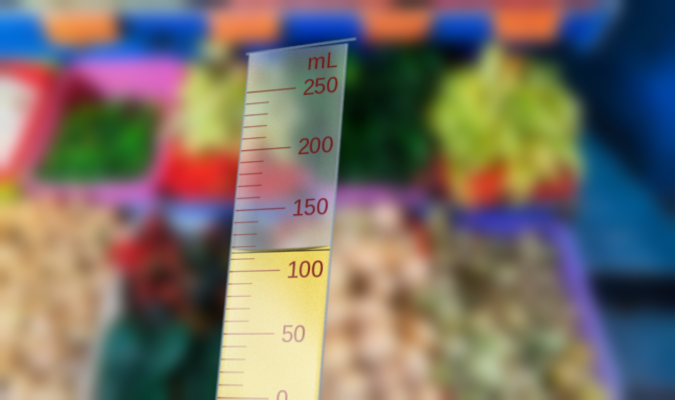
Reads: 115 mL
